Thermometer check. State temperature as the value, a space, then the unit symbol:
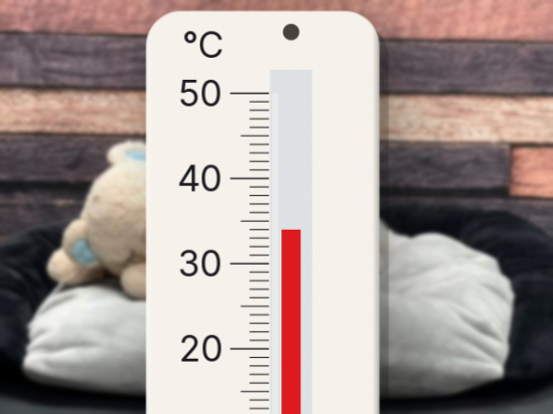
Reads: 34 °C
